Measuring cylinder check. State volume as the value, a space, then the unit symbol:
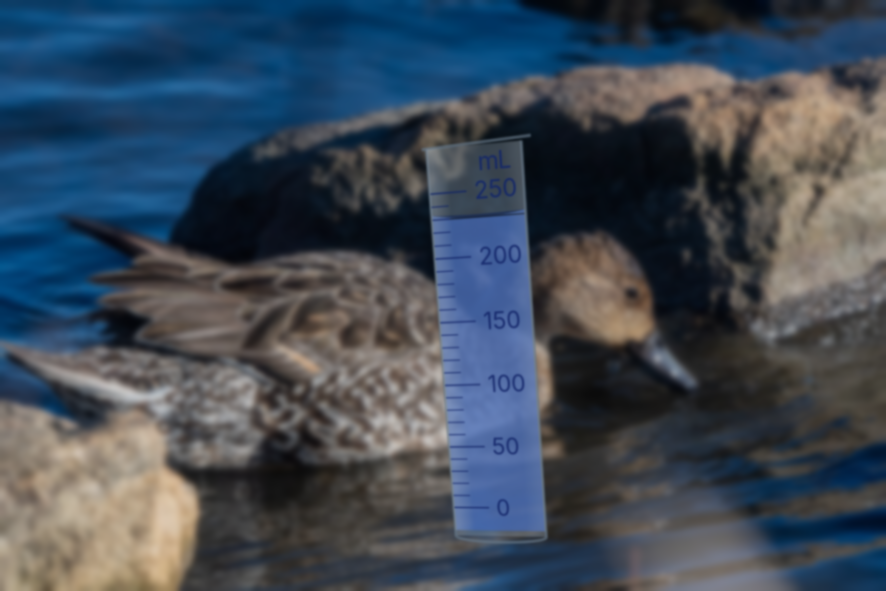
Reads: 230 mL
